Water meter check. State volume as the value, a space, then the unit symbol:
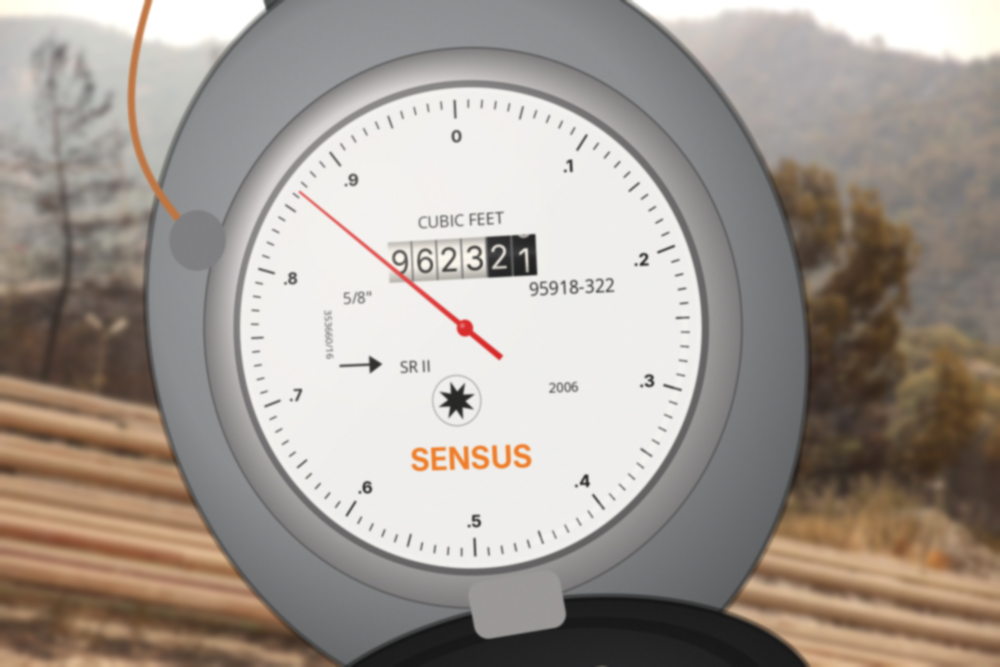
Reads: 962320.86 ft³
